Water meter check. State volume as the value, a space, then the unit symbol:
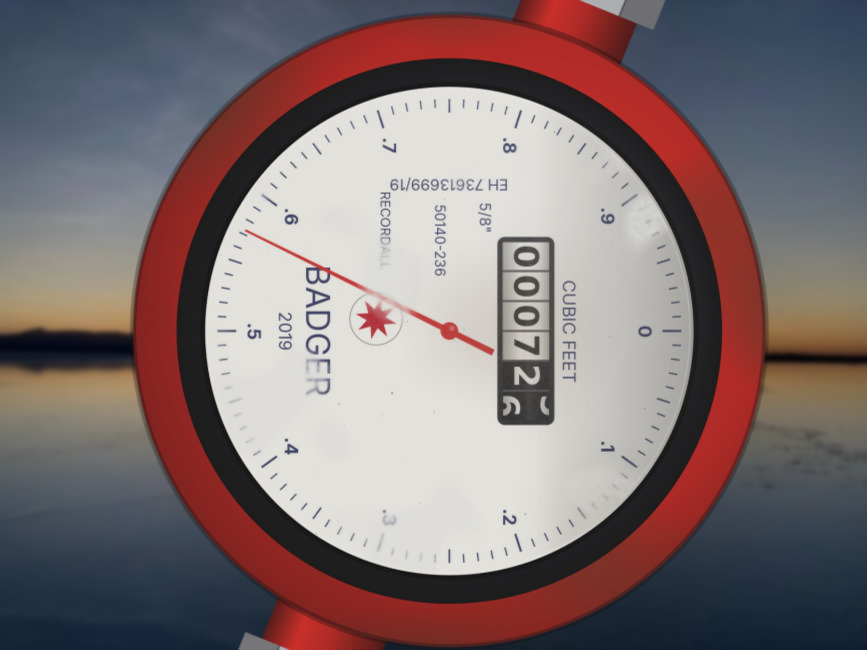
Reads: 725.57 ft³
